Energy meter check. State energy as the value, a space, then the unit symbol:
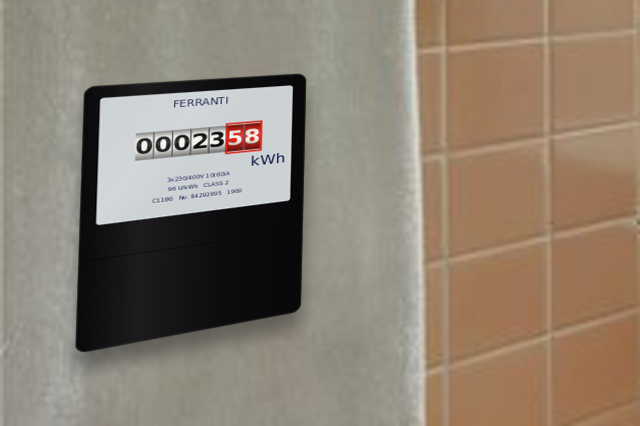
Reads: 23.58 kWh
